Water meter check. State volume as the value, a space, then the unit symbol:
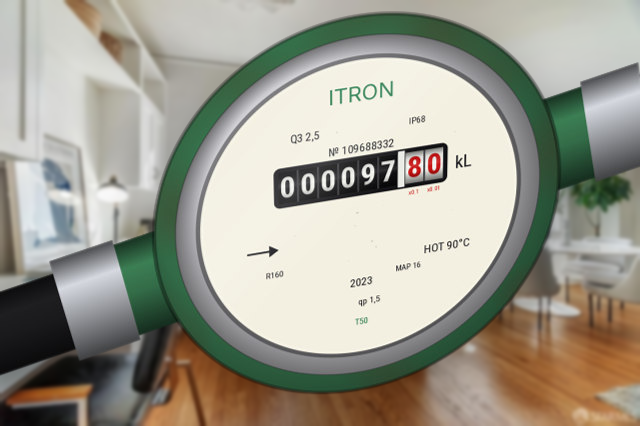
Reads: 97.80 kL
